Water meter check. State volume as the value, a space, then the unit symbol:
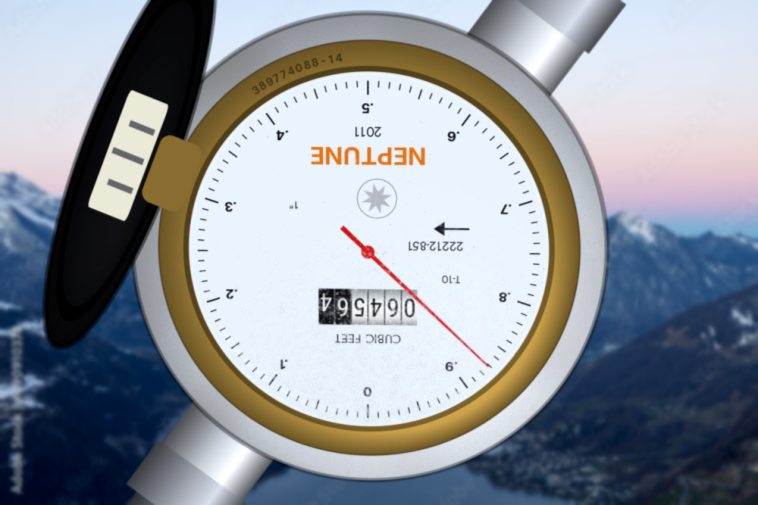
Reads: 64563.87 ft³
